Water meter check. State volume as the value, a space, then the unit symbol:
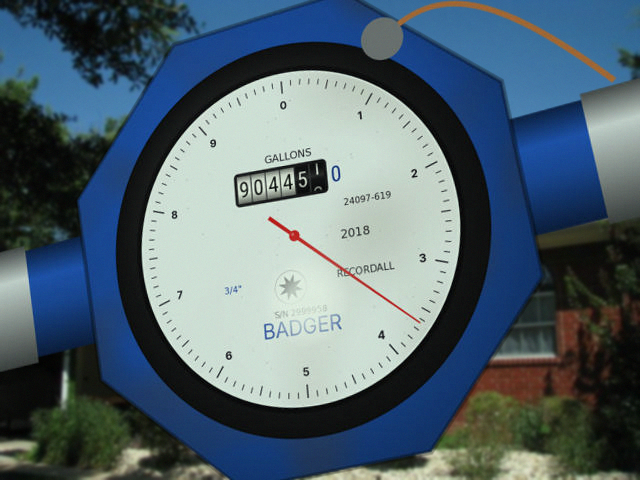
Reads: 9044513.6 gal
